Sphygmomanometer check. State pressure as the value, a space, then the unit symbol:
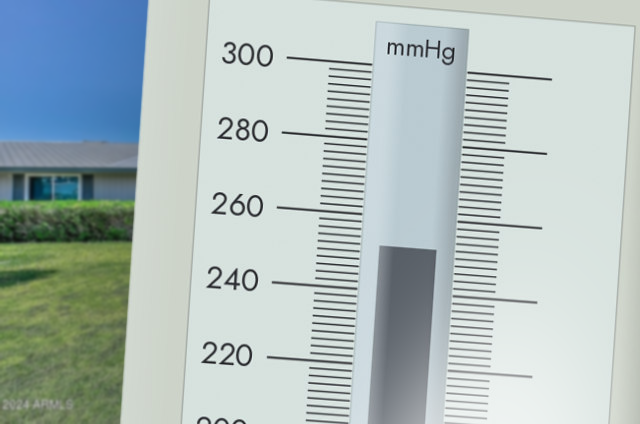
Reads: 252 mmHg
